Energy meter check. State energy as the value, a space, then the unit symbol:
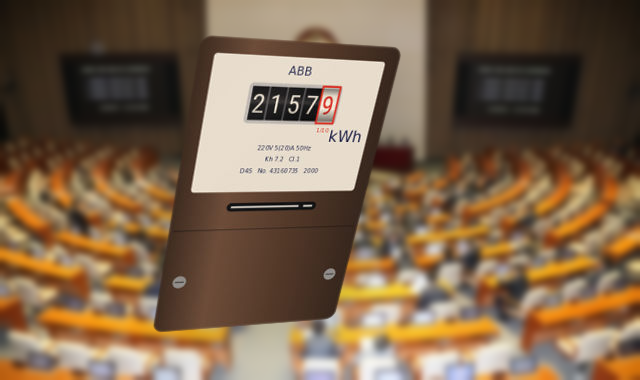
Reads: 2157.9 kWh
